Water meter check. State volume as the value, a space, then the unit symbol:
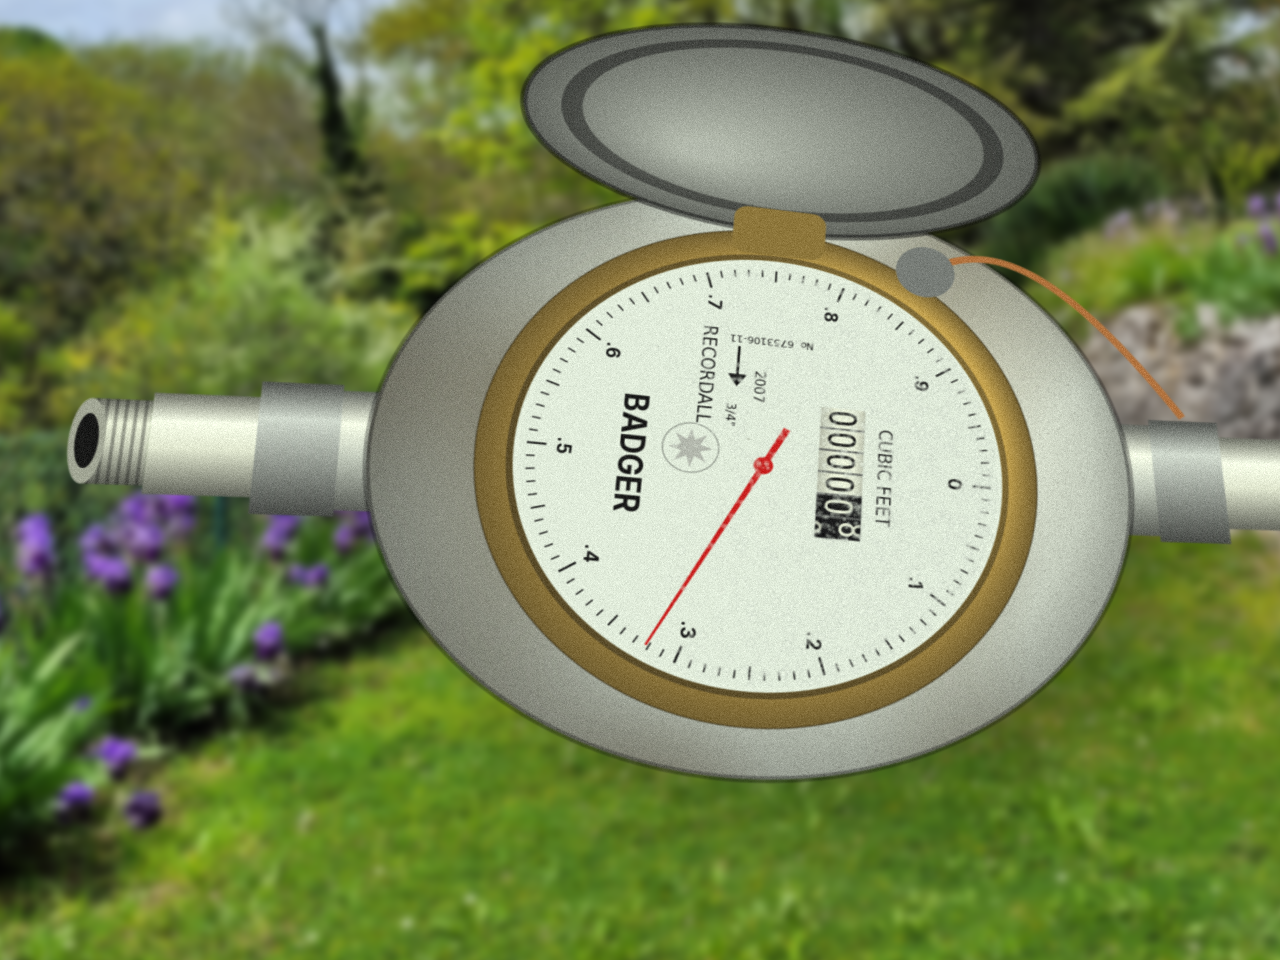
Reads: 8.32 ft³
